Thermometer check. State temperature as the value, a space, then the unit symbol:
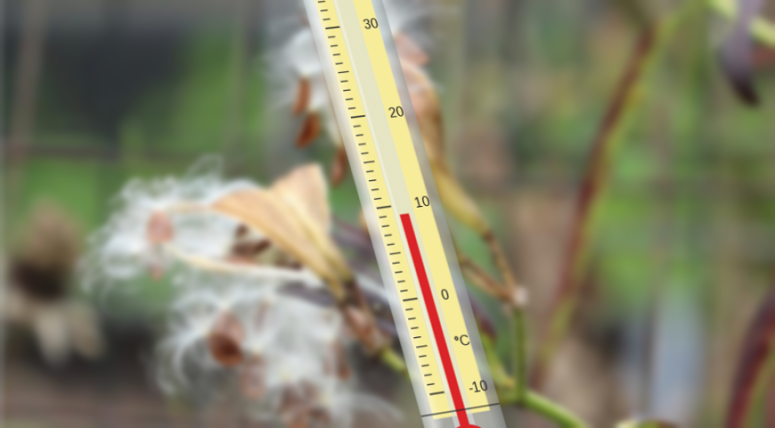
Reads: 9 °C
